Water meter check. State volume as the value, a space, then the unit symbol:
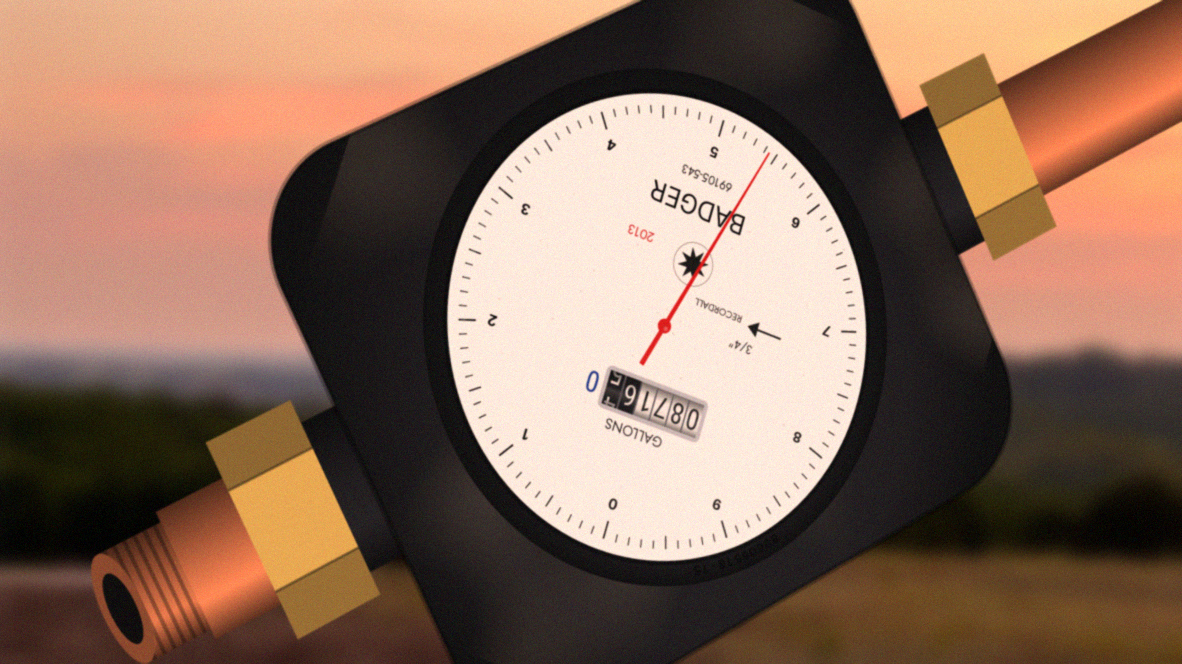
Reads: 871645.4 gal
